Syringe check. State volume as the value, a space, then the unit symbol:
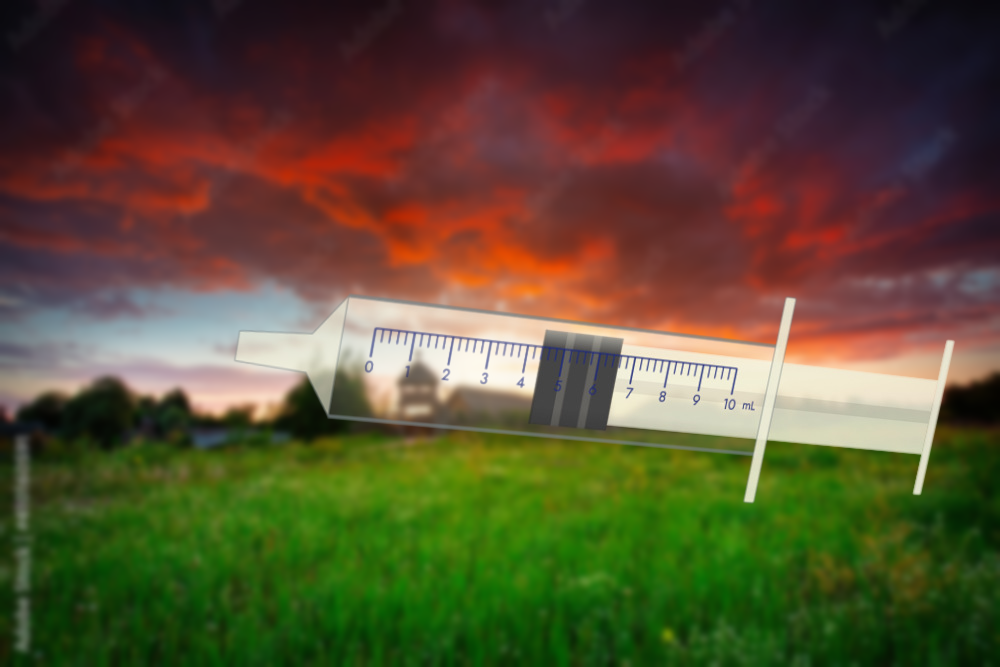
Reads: 4.4 mL
